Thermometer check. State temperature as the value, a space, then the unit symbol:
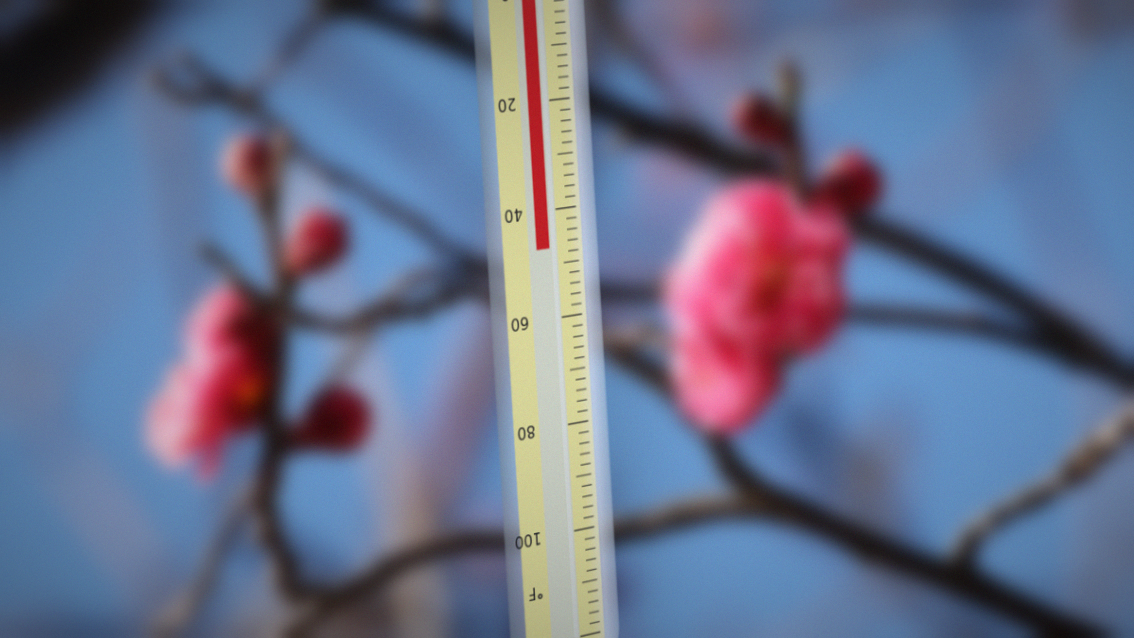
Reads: 47 °F
